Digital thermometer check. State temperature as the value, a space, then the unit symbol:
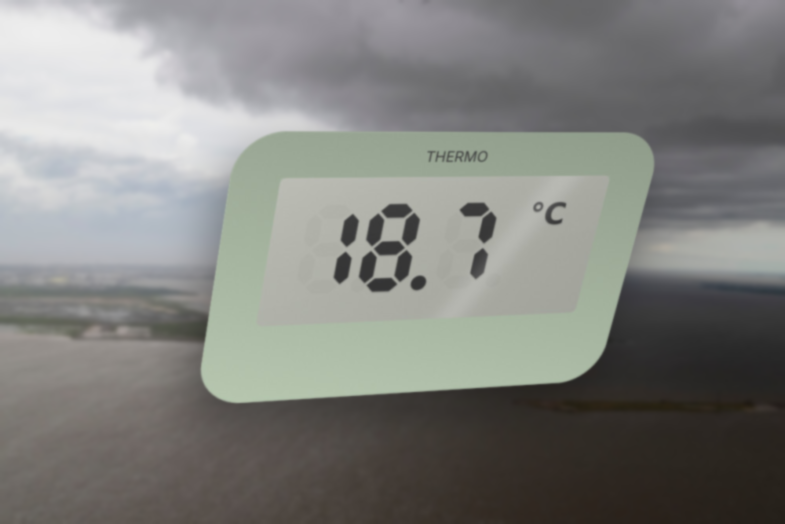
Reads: 18.7 °C
